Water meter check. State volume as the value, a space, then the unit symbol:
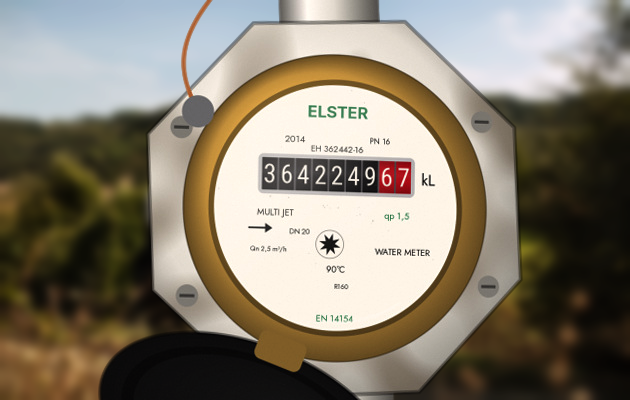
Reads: 3642249.67 kL
